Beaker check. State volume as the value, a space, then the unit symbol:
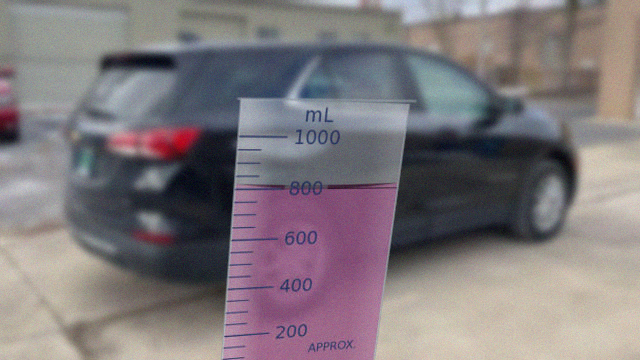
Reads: 800 mL
